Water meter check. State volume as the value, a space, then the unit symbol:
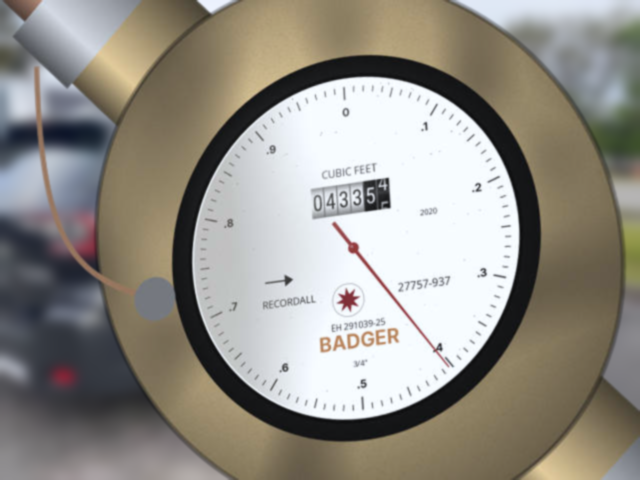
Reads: 43354.40 ft³
